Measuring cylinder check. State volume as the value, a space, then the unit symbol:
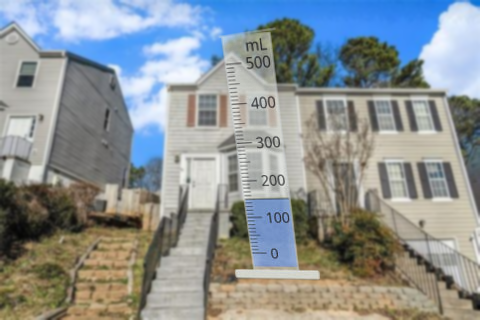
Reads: 150 mL
